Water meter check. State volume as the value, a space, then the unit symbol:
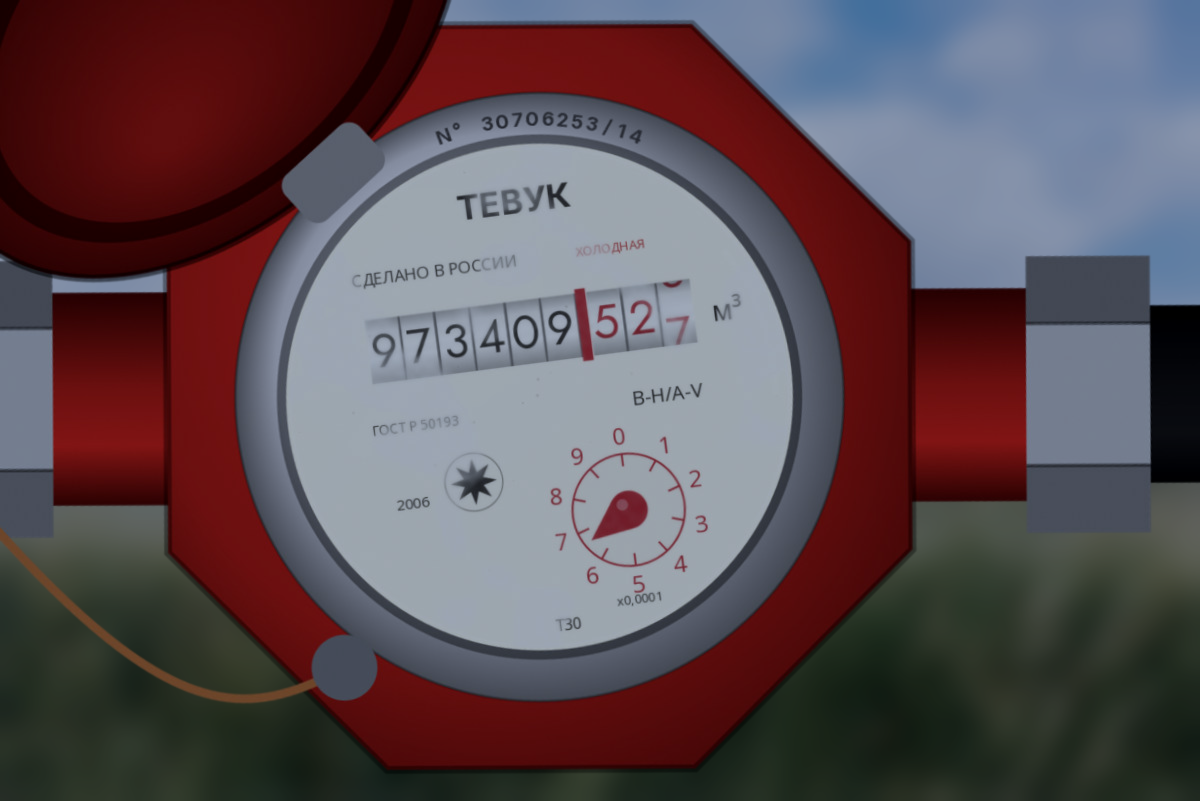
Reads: 973409.5266 m³
